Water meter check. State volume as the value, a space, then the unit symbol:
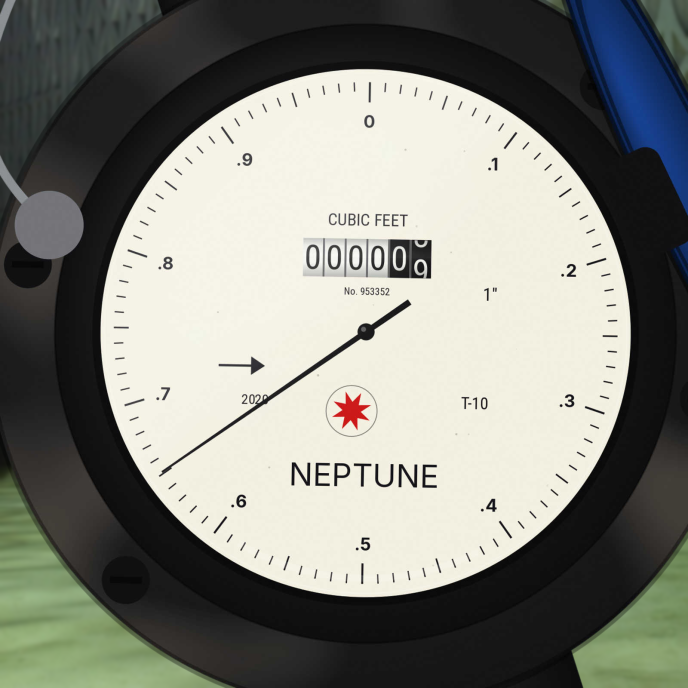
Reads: 8.65 ft³
